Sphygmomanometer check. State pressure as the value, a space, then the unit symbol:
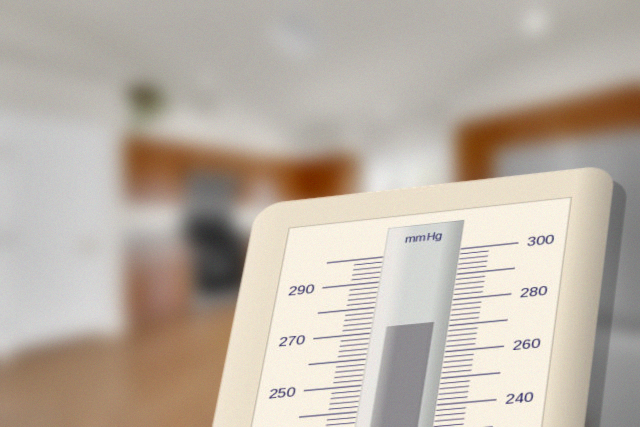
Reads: 272 mmHg
